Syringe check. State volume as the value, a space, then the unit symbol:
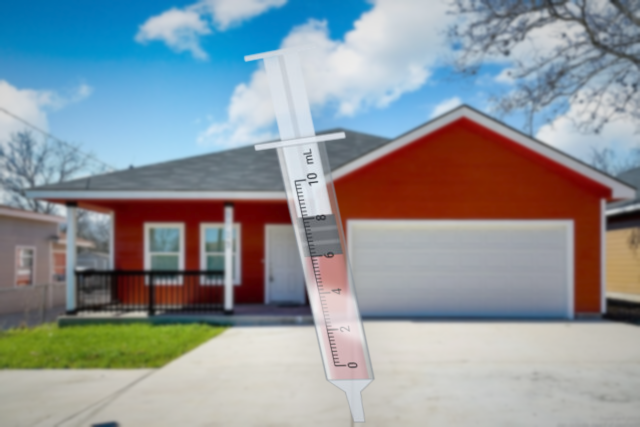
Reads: 6 mL
